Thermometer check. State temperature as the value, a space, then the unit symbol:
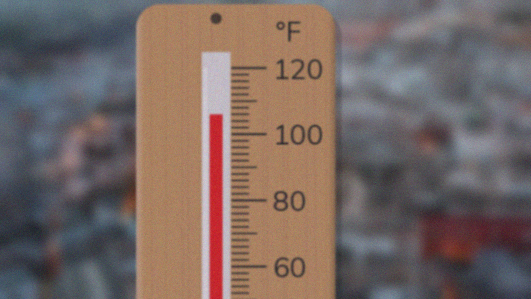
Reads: 106 °F
